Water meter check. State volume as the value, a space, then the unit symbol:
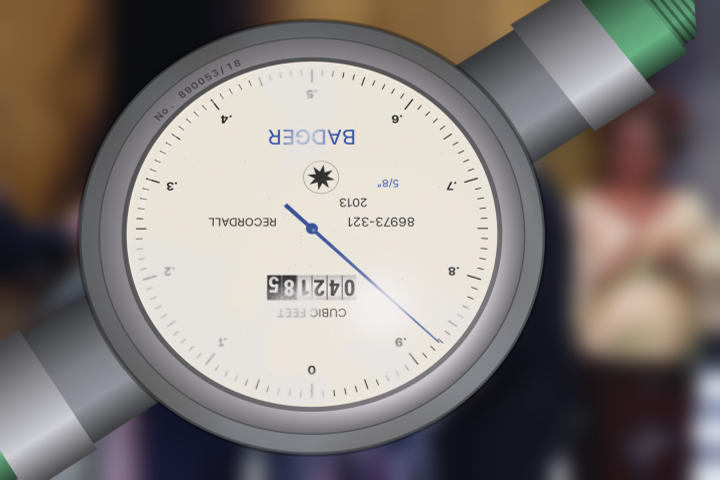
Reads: 42184.87 ft³
